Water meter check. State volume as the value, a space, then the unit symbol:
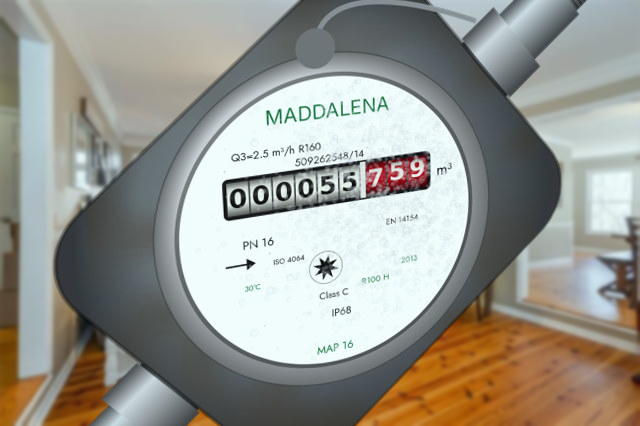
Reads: 55.759 m³
